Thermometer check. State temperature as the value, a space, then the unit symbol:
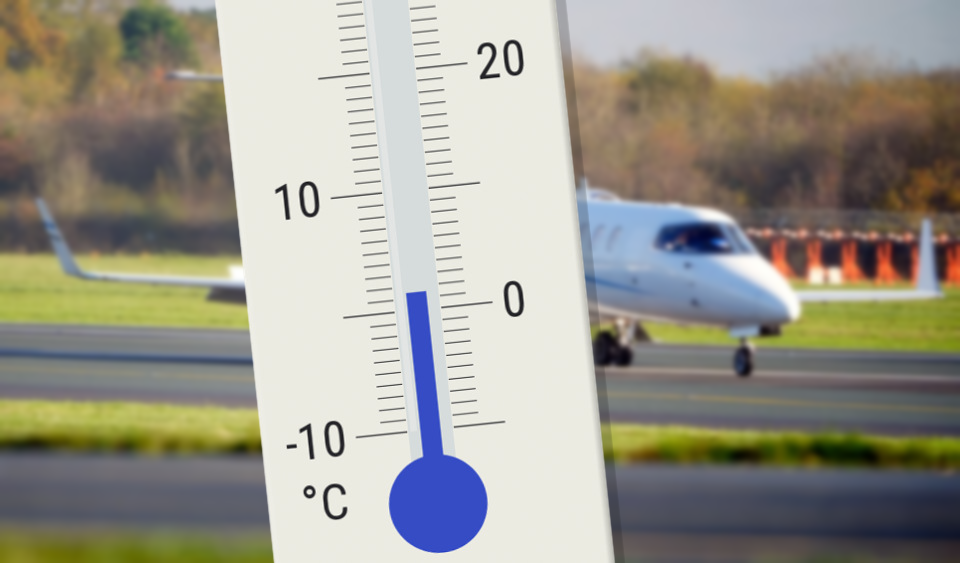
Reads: 1.5 °C
